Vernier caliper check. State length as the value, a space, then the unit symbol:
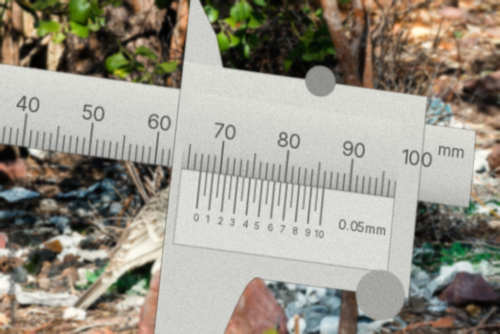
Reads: 67.0 mm
